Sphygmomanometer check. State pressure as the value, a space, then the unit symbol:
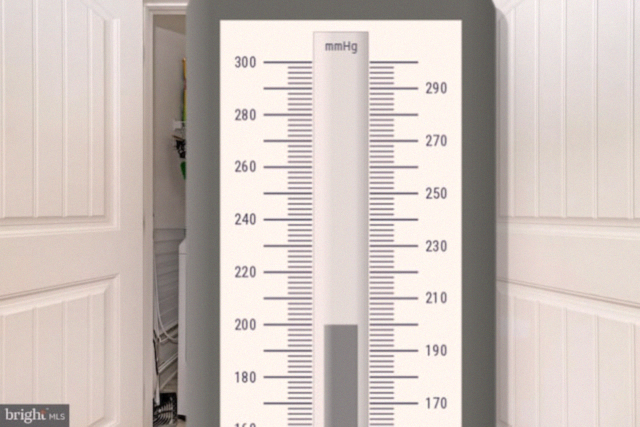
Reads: 200 mmHg
